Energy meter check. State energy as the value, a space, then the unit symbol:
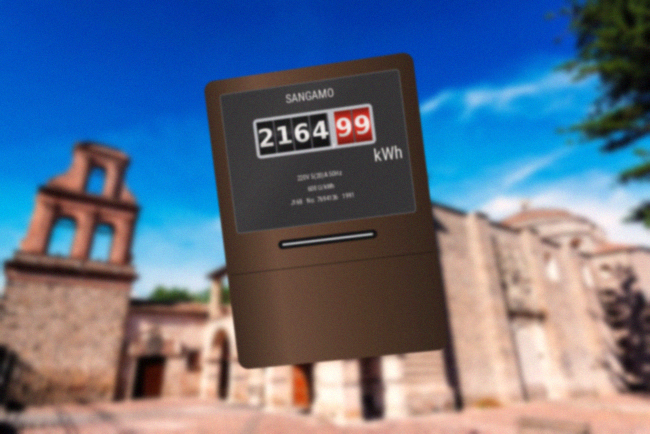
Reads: 2164.99 kWh
